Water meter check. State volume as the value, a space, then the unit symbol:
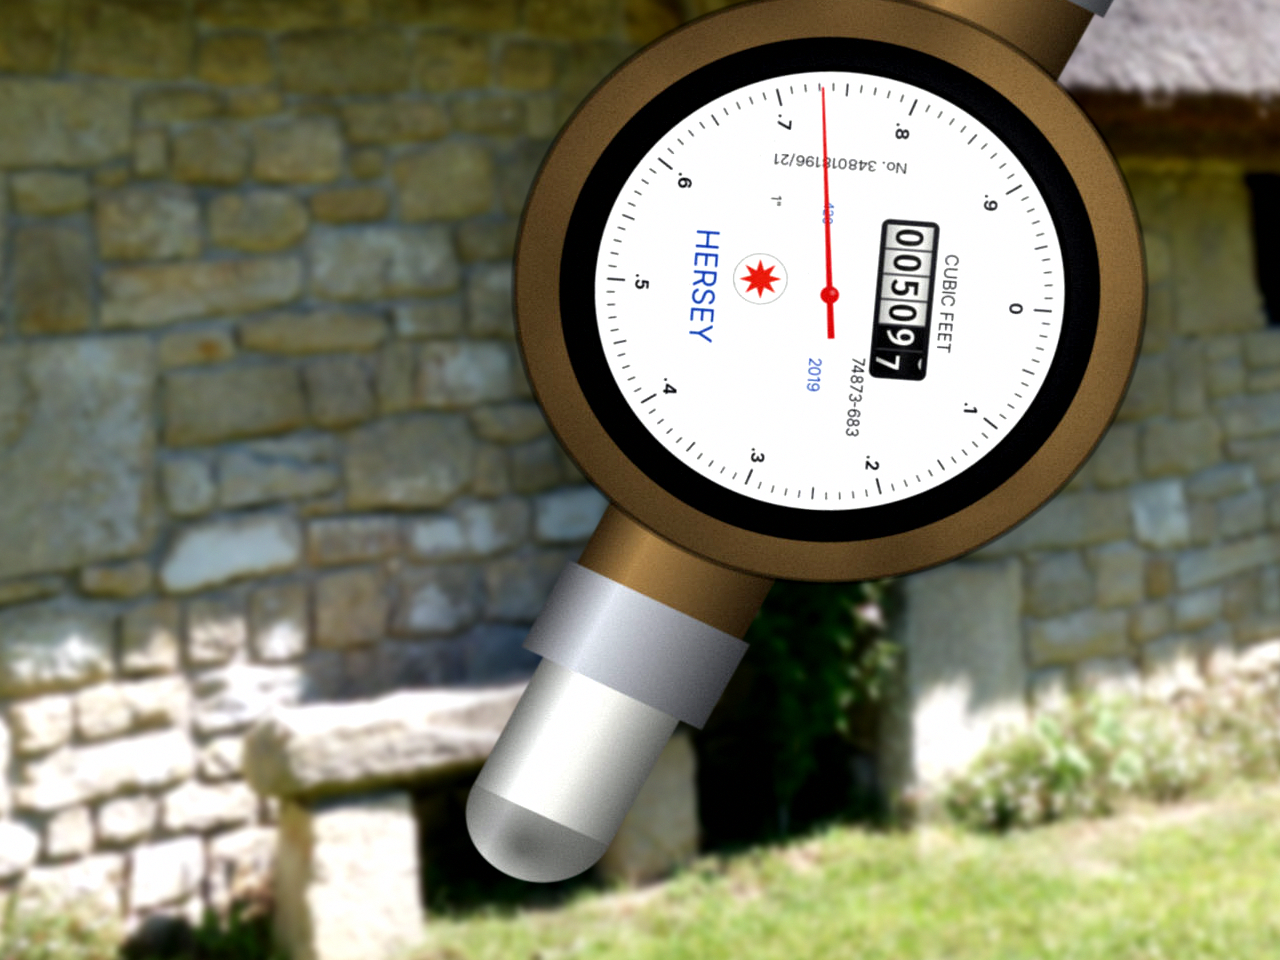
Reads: 5096.73 ft³
